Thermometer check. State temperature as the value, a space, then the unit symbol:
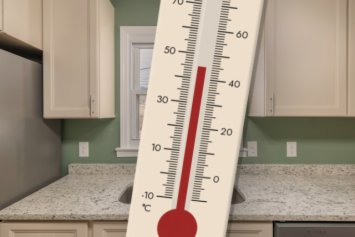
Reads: 45 °C
